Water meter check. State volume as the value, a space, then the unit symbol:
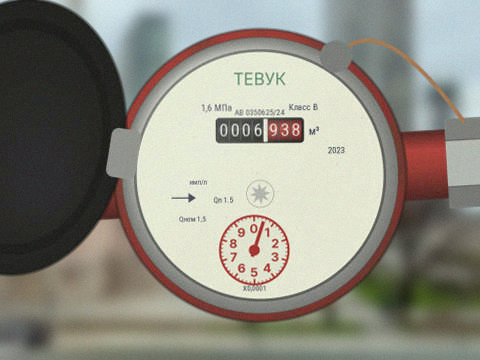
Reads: 6.9380 m³
